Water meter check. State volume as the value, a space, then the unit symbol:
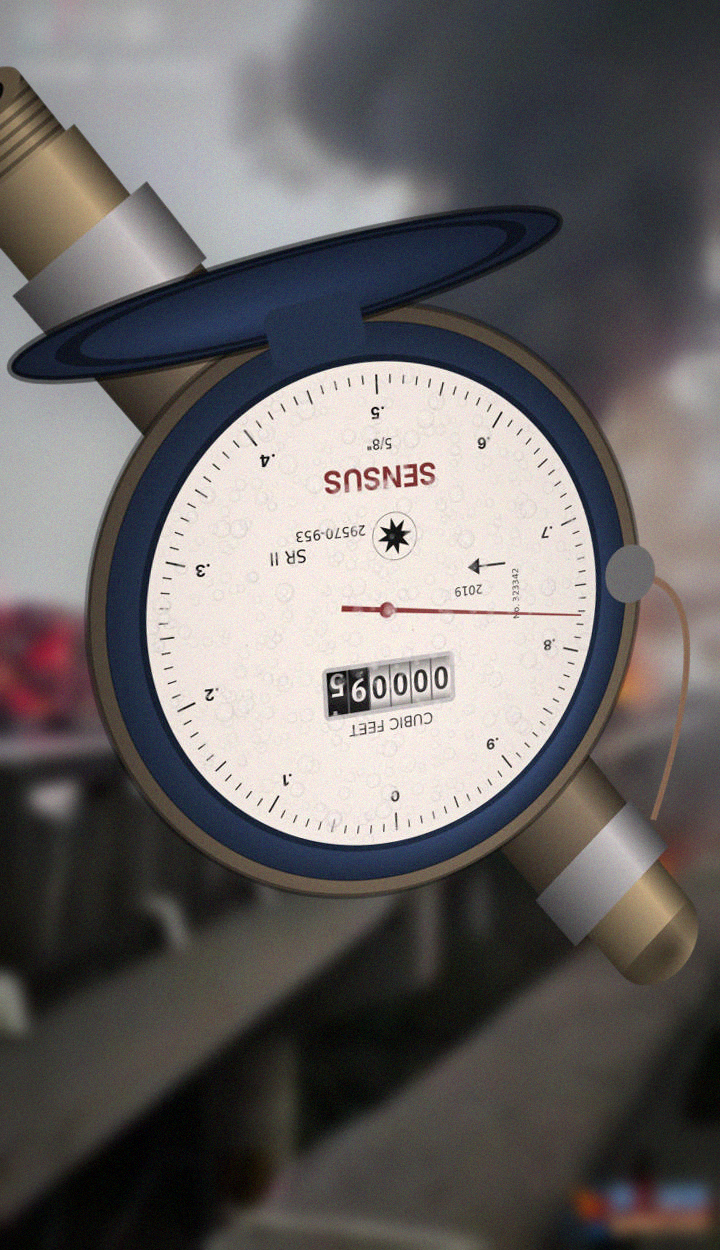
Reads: 94.77 ft³
